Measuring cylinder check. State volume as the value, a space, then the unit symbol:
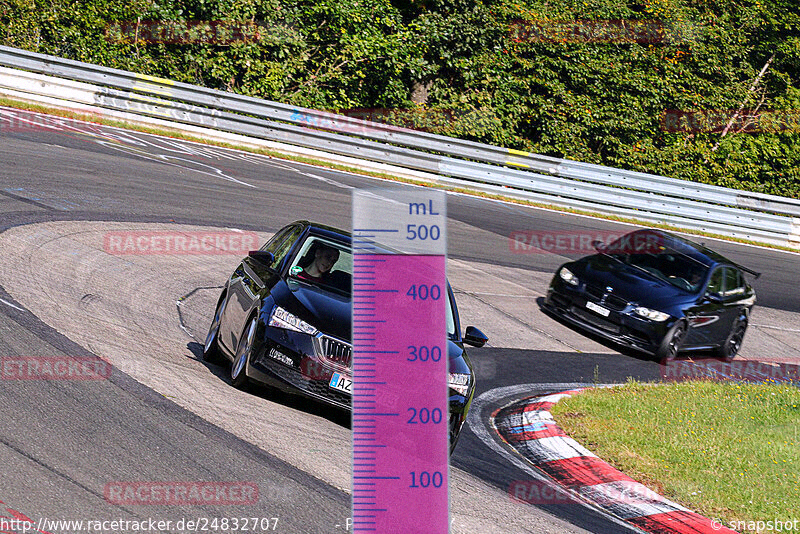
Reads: 460 mL
